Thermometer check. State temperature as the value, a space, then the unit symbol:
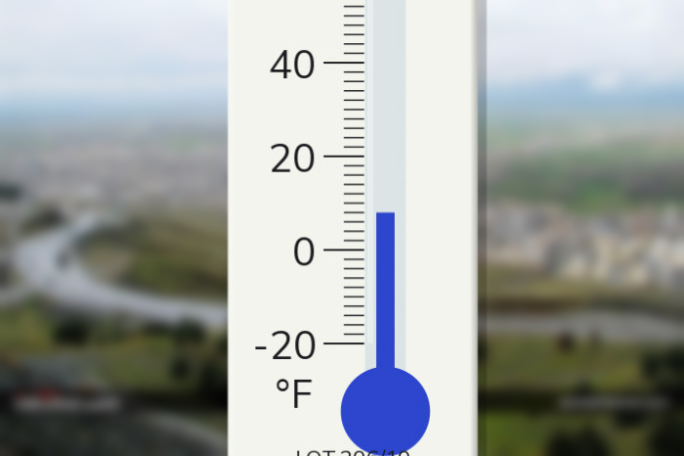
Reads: 8 °F
